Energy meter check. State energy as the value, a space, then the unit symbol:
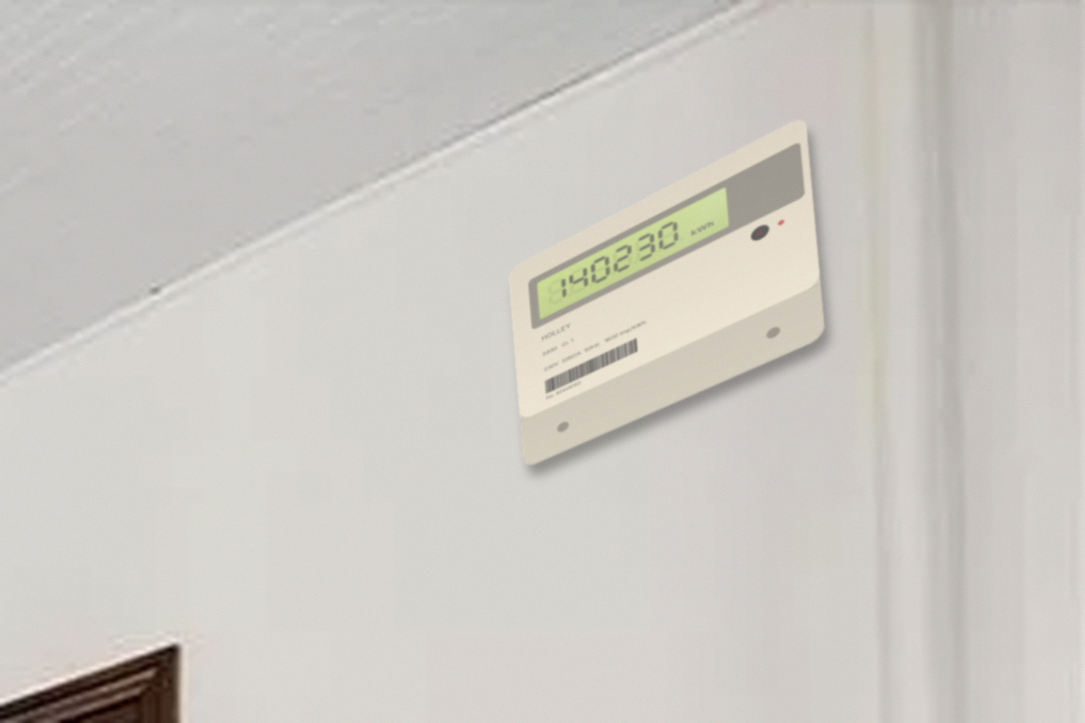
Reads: 140230 kWh
